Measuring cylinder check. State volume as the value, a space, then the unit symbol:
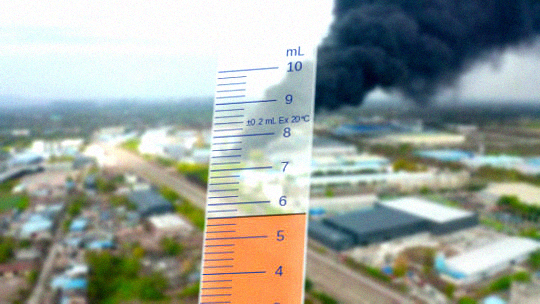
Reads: 5.6 mL
